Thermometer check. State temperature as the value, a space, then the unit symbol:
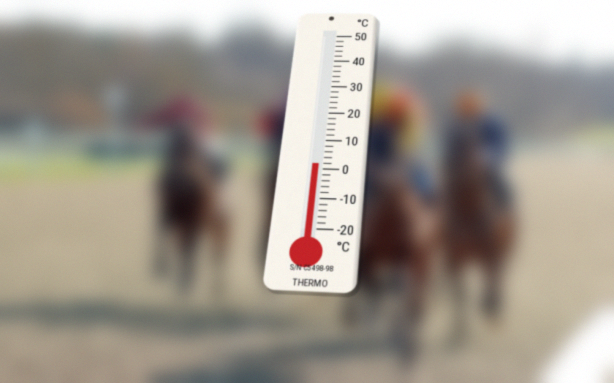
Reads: 2 °C
